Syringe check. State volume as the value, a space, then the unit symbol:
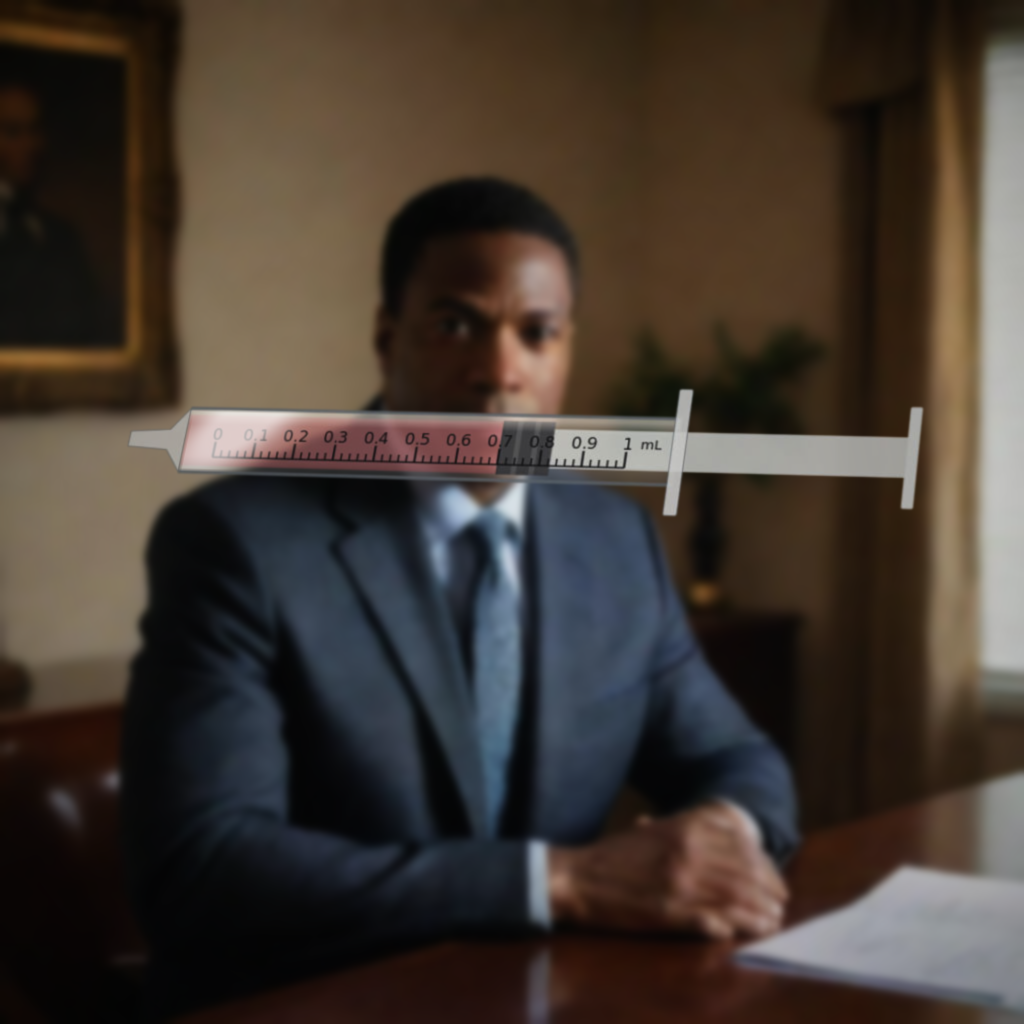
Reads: 0.7 mL
